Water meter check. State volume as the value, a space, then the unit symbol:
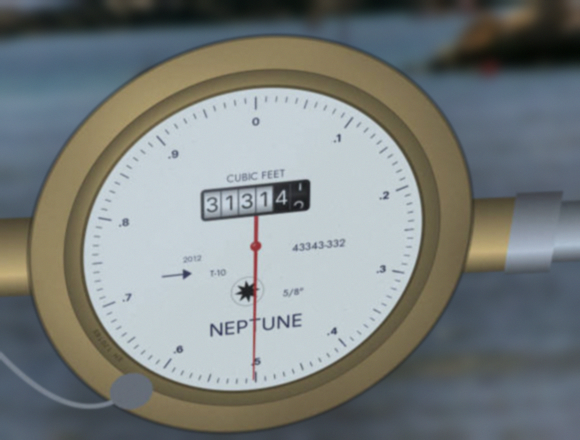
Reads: 313141.50 ft³
